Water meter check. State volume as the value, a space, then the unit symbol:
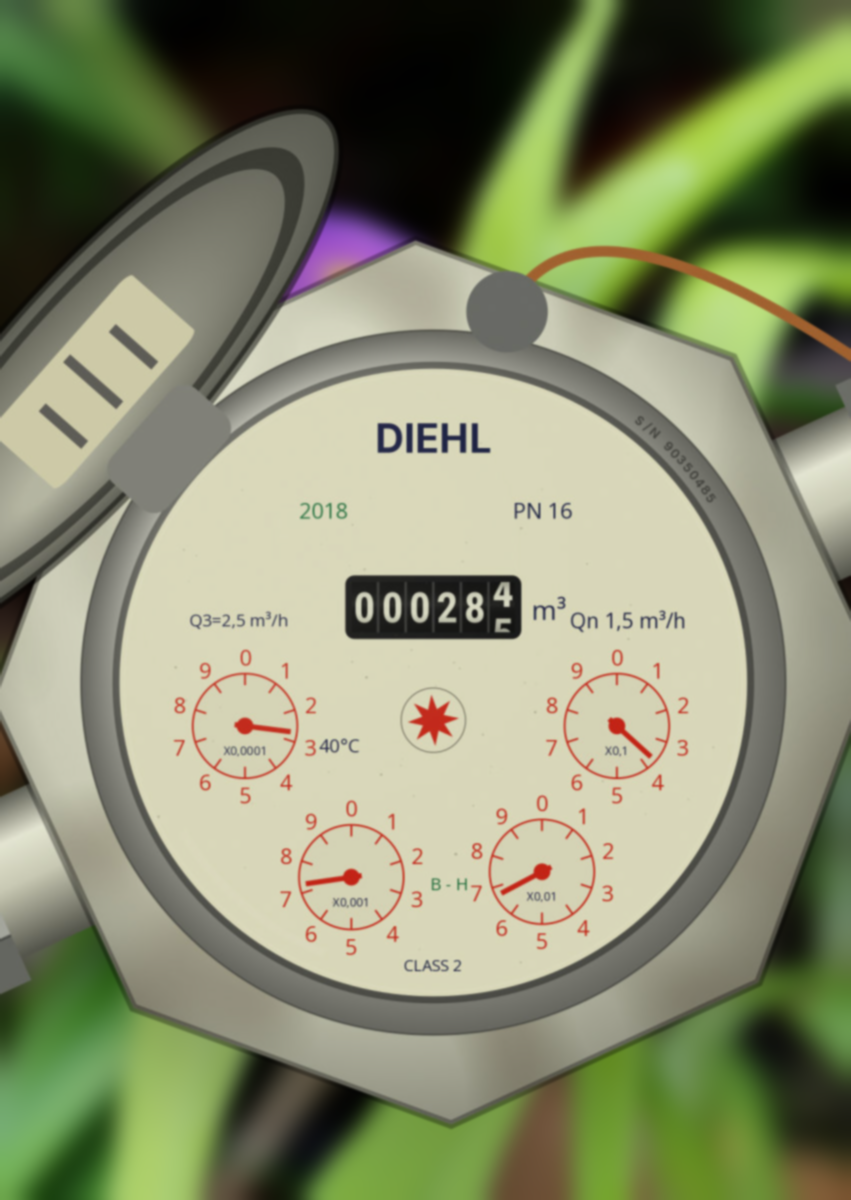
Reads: 284.3672 m³
